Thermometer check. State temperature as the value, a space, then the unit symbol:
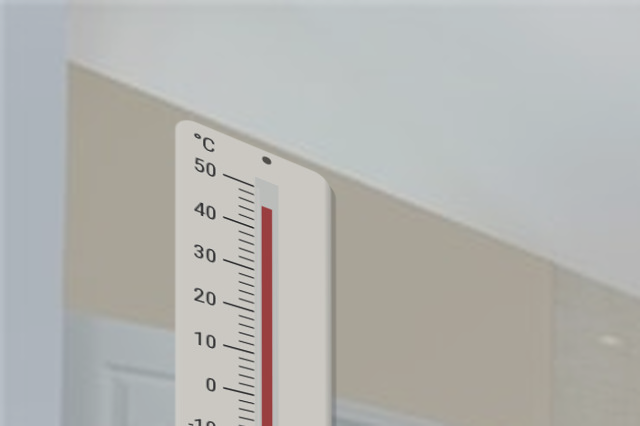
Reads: 46 °C
